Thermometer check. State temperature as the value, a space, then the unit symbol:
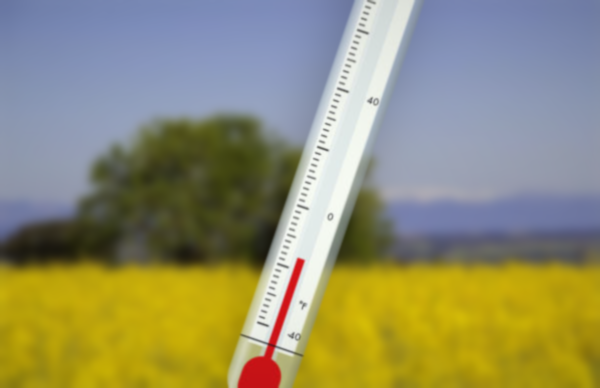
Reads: -16 °F
